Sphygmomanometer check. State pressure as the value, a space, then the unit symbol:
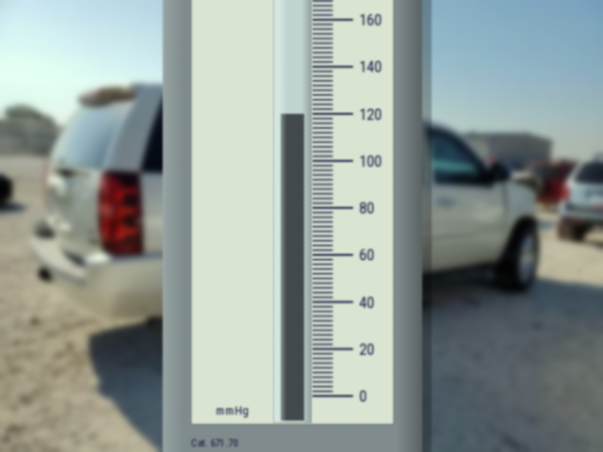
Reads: 120 mmHg
